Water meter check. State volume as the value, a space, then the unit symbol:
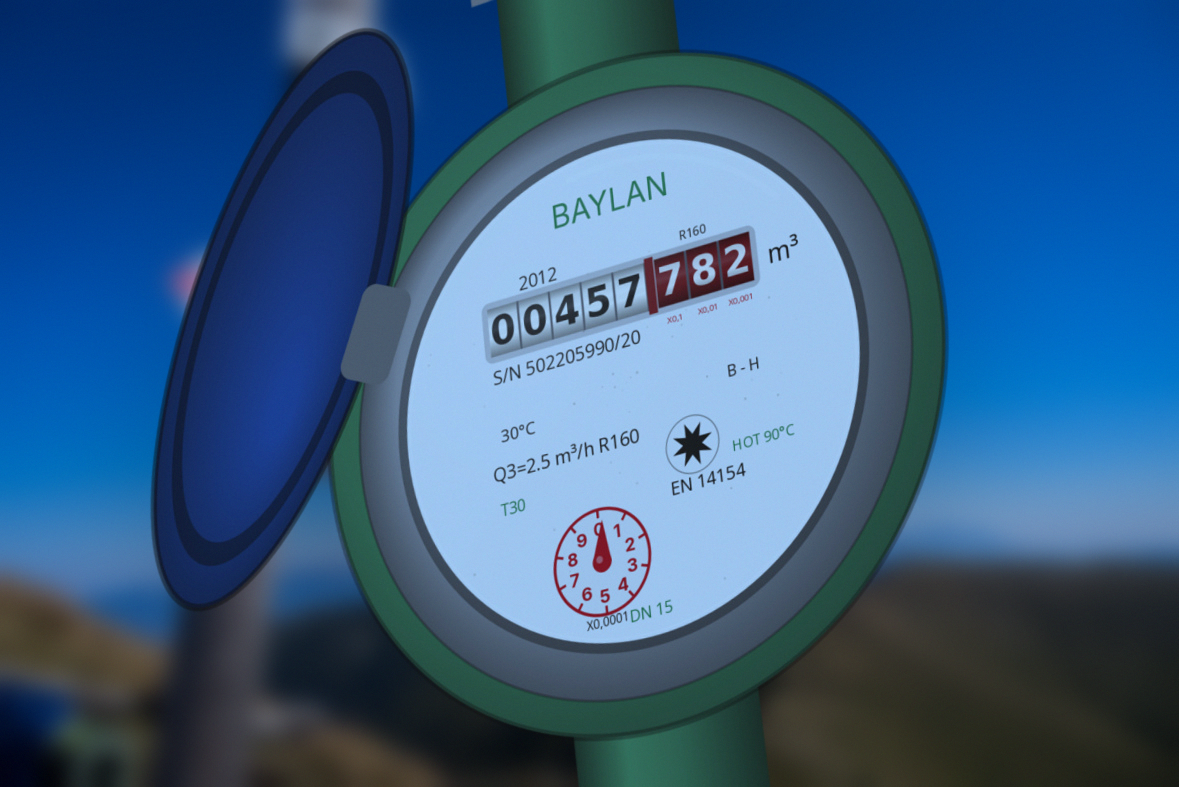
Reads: 457.7820 m³
